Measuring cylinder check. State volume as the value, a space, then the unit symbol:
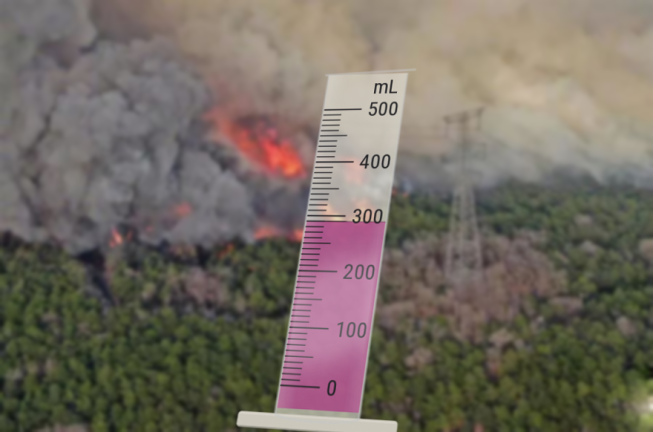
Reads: 290 mL
